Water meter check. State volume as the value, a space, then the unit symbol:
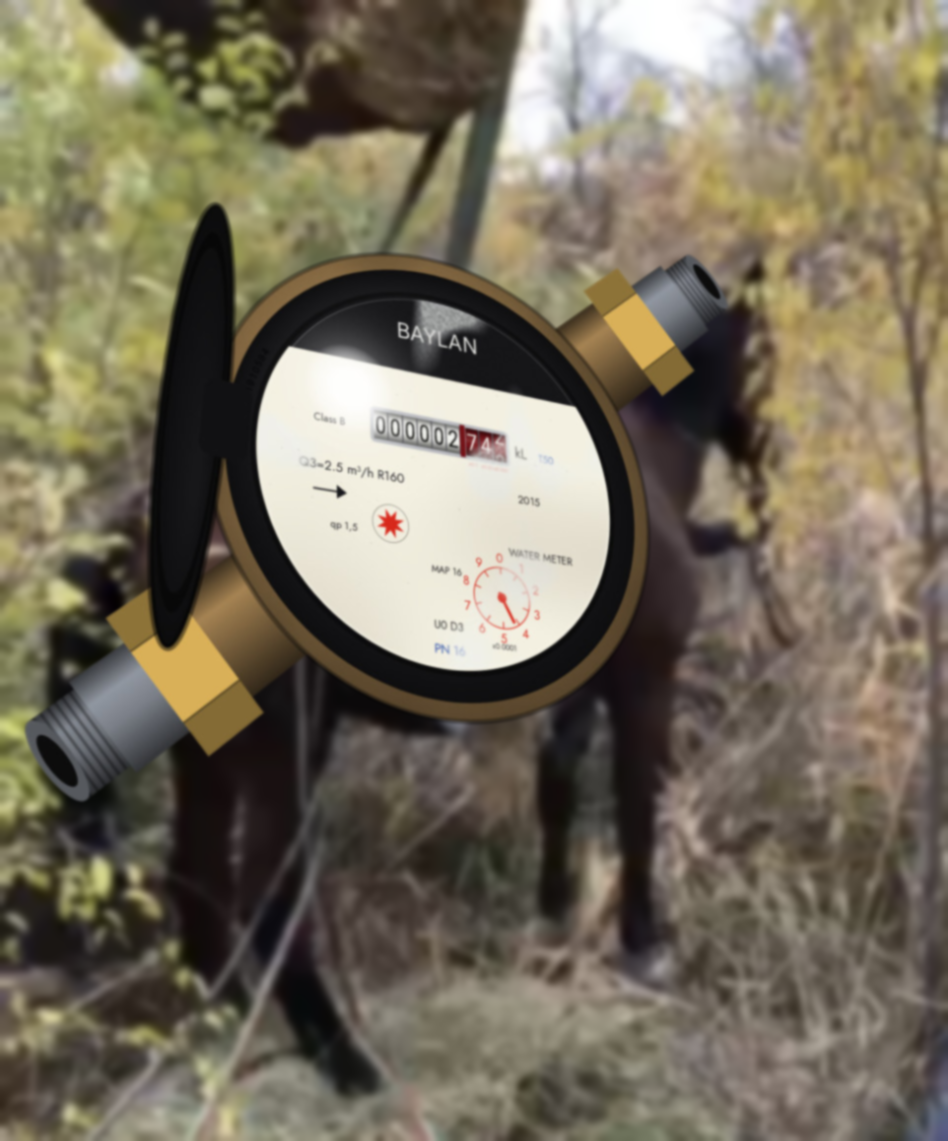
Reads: 2.7424 kL
